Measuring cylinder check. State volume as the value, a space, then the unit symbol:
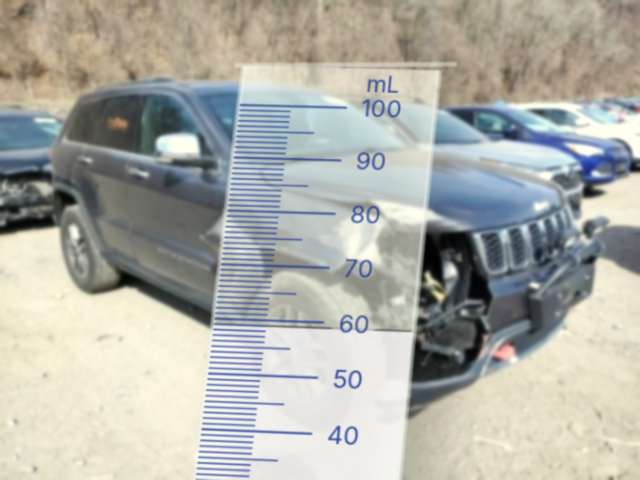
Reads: 59 mL
